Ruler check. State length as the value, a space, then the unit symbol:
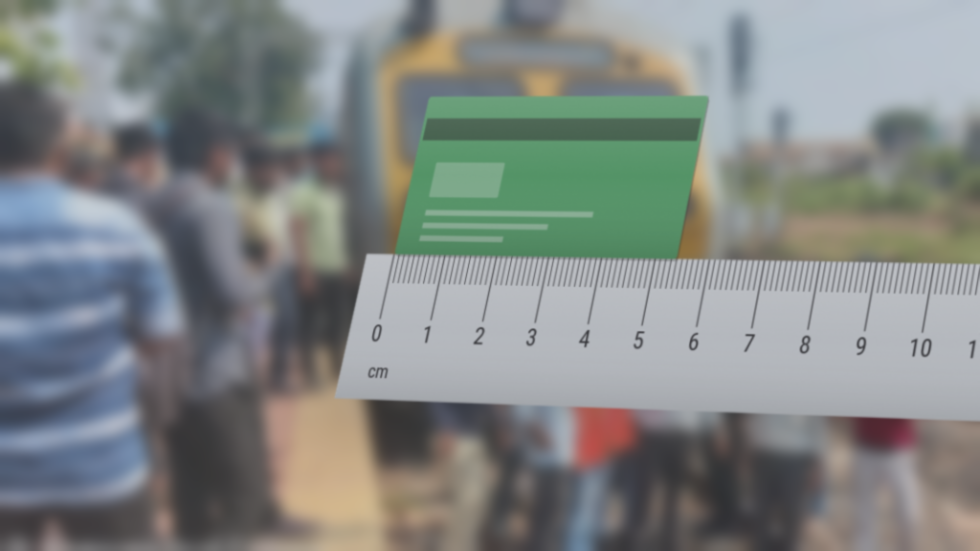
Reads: 5.4 cm
